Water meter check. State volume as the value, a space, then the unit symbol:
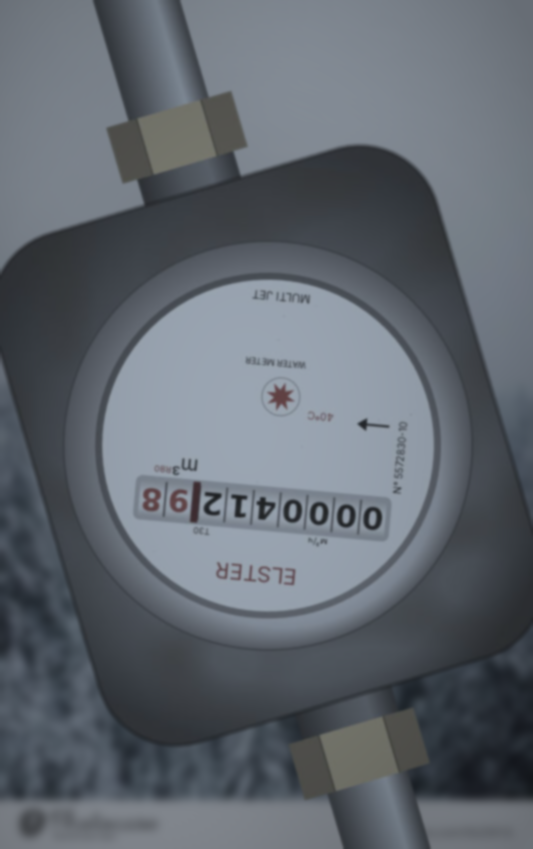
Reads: 412.98 m³
